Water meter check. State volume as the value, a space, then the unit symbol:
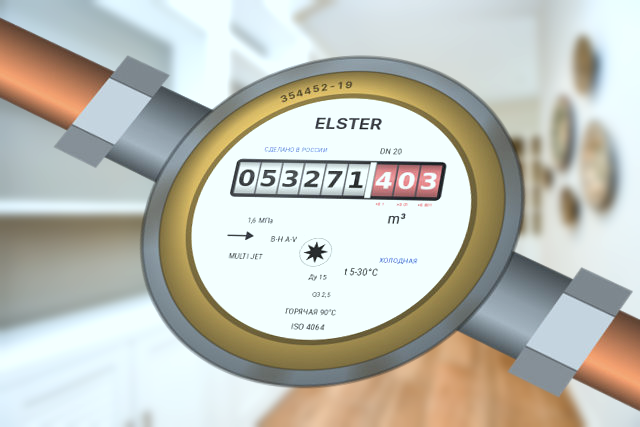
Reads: 53271.403 m³
